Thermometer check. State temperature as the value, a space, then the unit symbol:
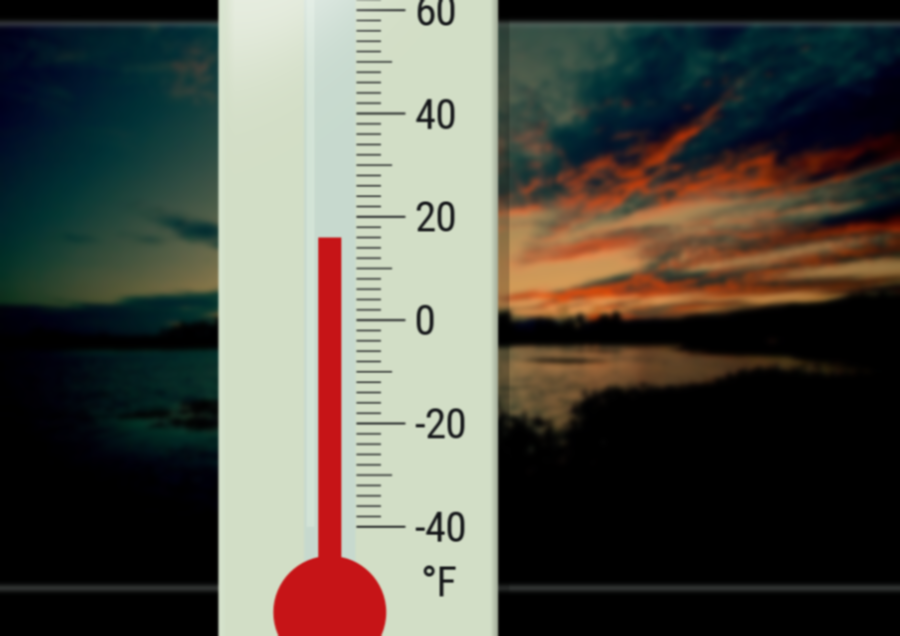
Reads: 16 °F
